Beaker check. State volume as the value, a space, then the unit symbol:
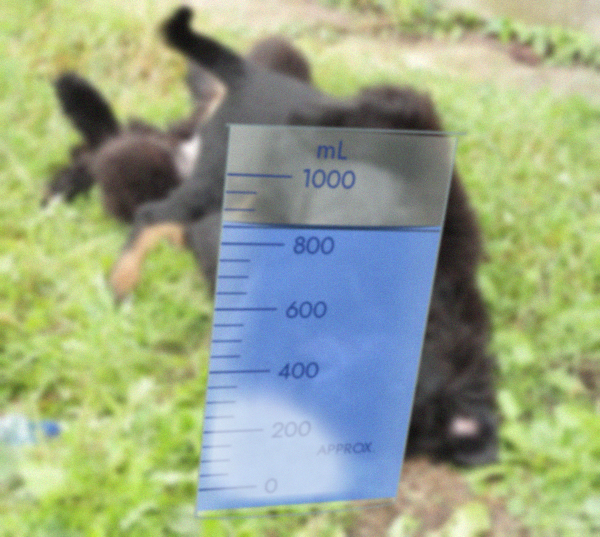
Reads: 850 mL
